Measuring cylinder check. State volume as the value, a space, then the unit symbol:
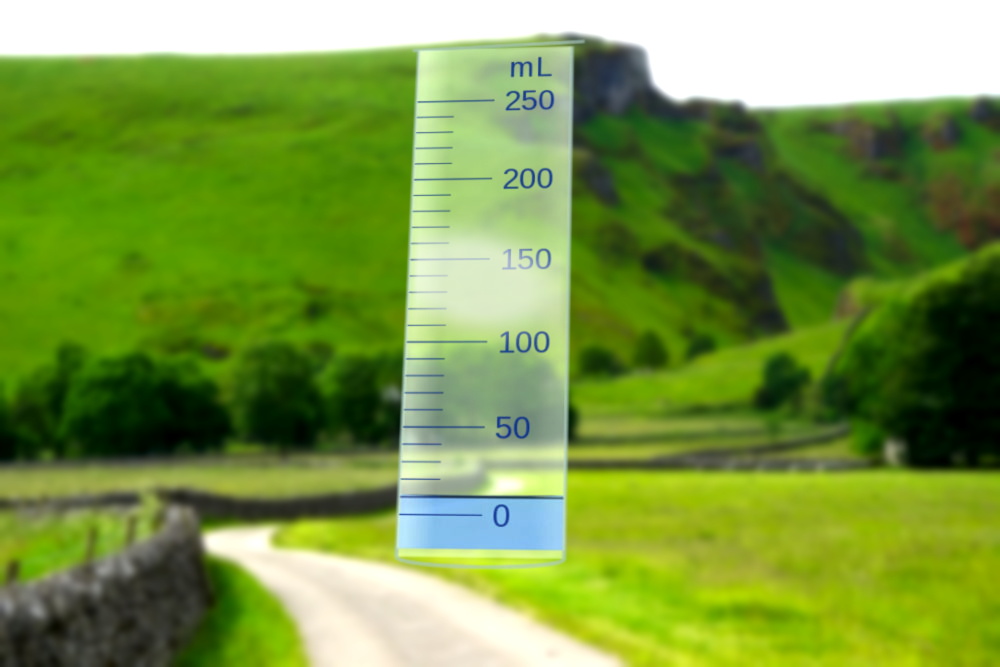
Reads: 10 mL
